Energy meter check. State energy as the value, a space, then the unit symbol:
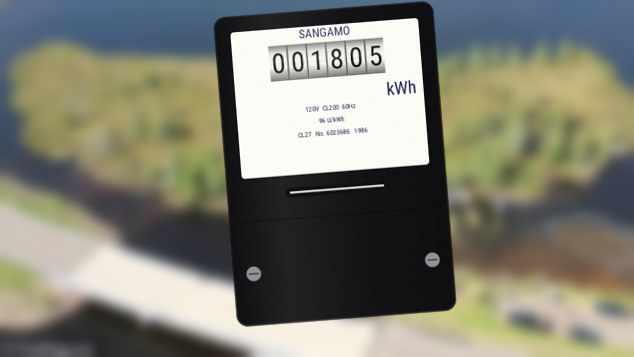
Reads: 1805 kWh
